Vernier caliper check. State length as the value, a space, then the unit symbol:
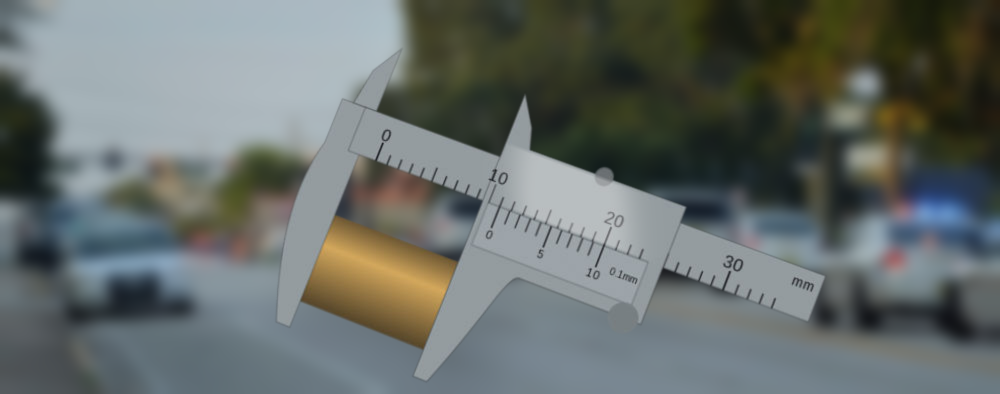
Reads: 11.0 mm
